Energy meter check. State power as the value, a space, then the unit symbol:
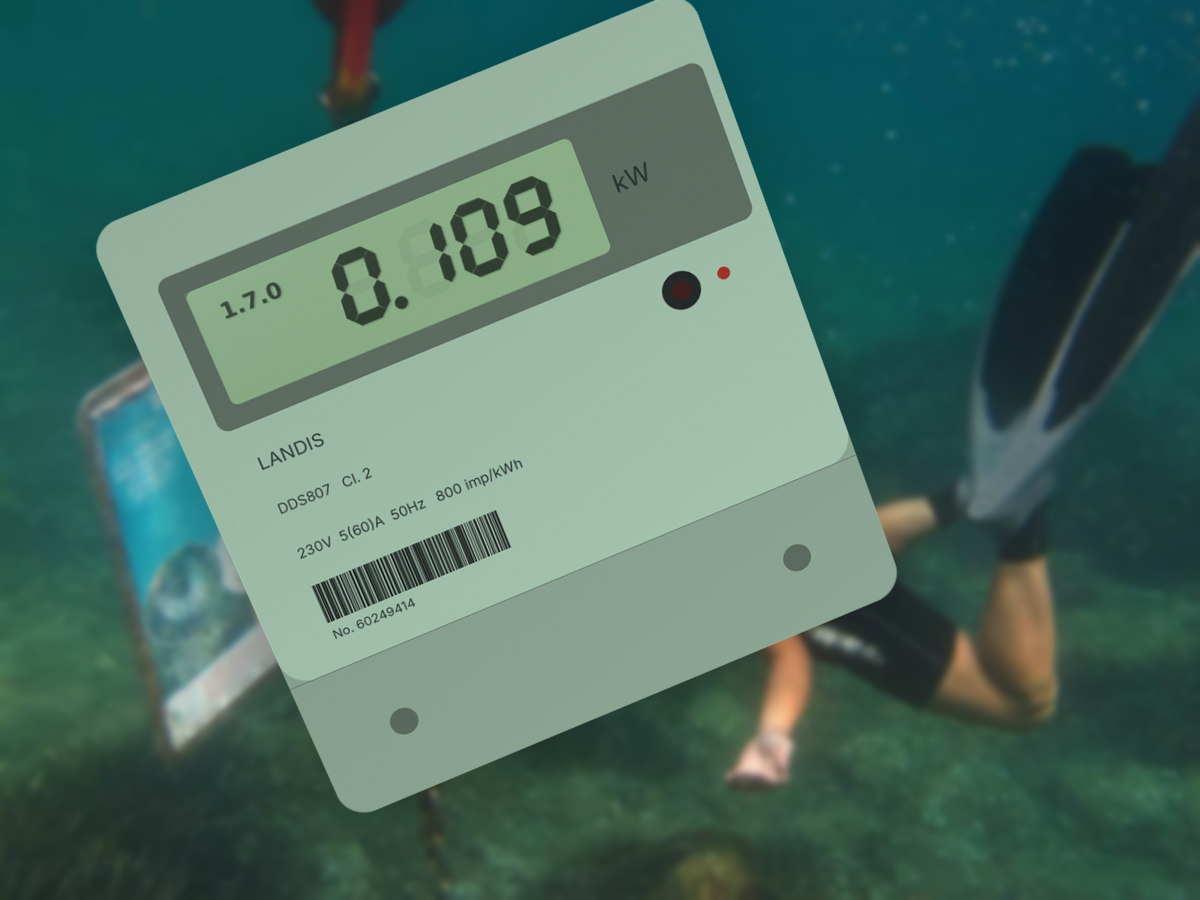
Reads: 0.109 kW
